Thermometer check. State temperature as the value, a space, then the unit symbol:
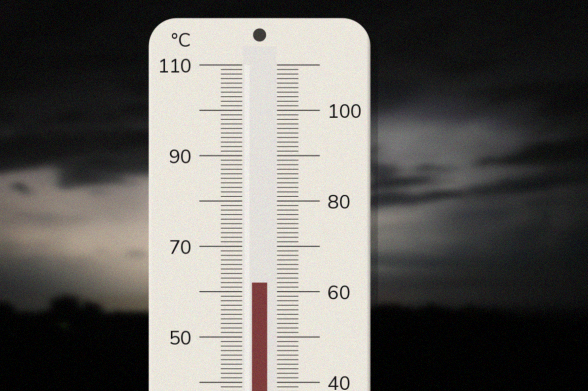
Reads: 62 °C
